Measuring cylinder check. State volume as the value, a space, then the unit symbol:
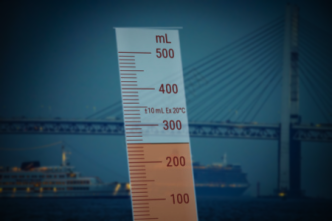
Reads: 250 mL
